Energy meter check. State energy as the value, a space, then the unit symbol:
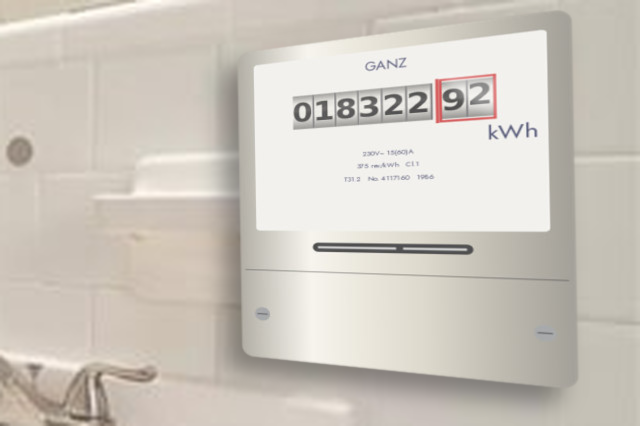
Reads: 18322.92 kWh
